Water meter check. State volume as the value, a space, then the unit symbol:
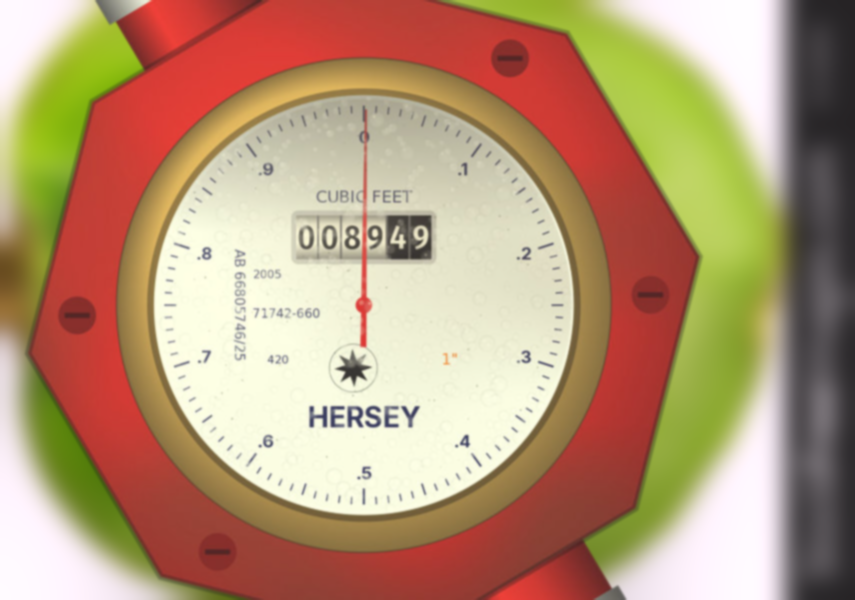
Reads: 8949.00 ft³
